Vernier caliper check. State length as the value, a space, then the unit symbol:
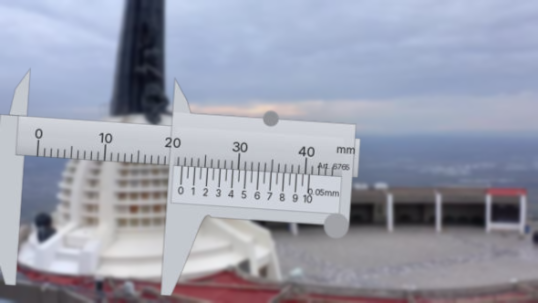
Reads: 21.6 mm
